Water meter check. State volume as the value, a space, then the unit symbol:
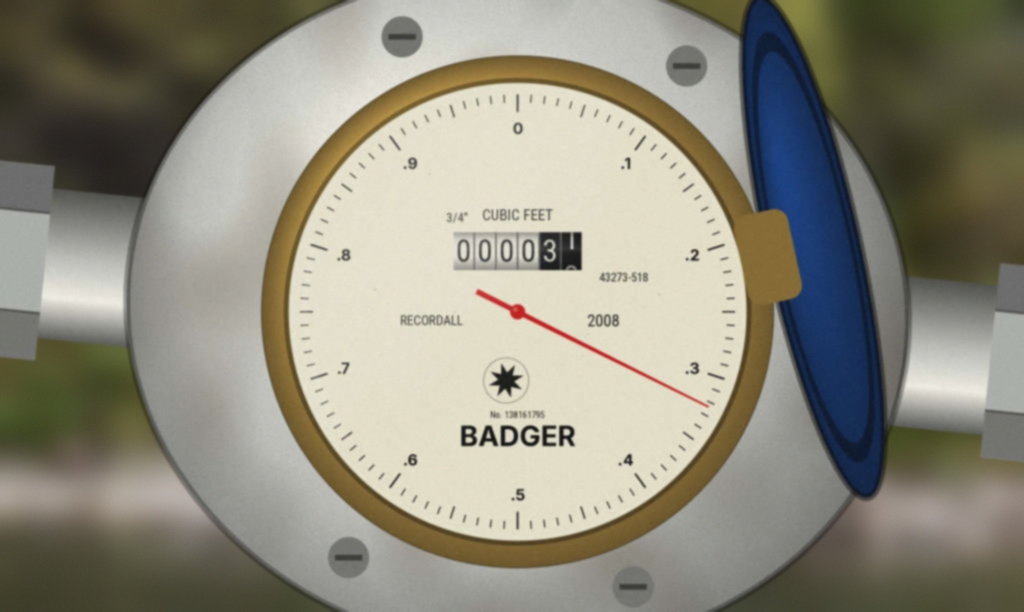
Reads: 31.32 ft³
